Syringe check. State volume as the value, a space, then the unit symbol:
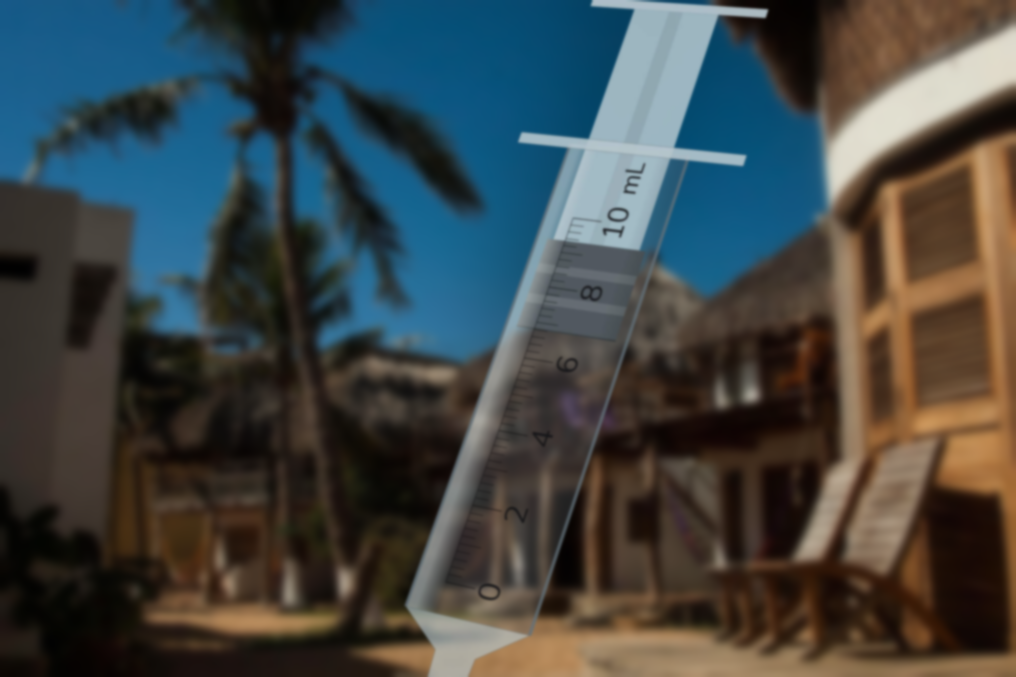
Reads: 6.8 mL
